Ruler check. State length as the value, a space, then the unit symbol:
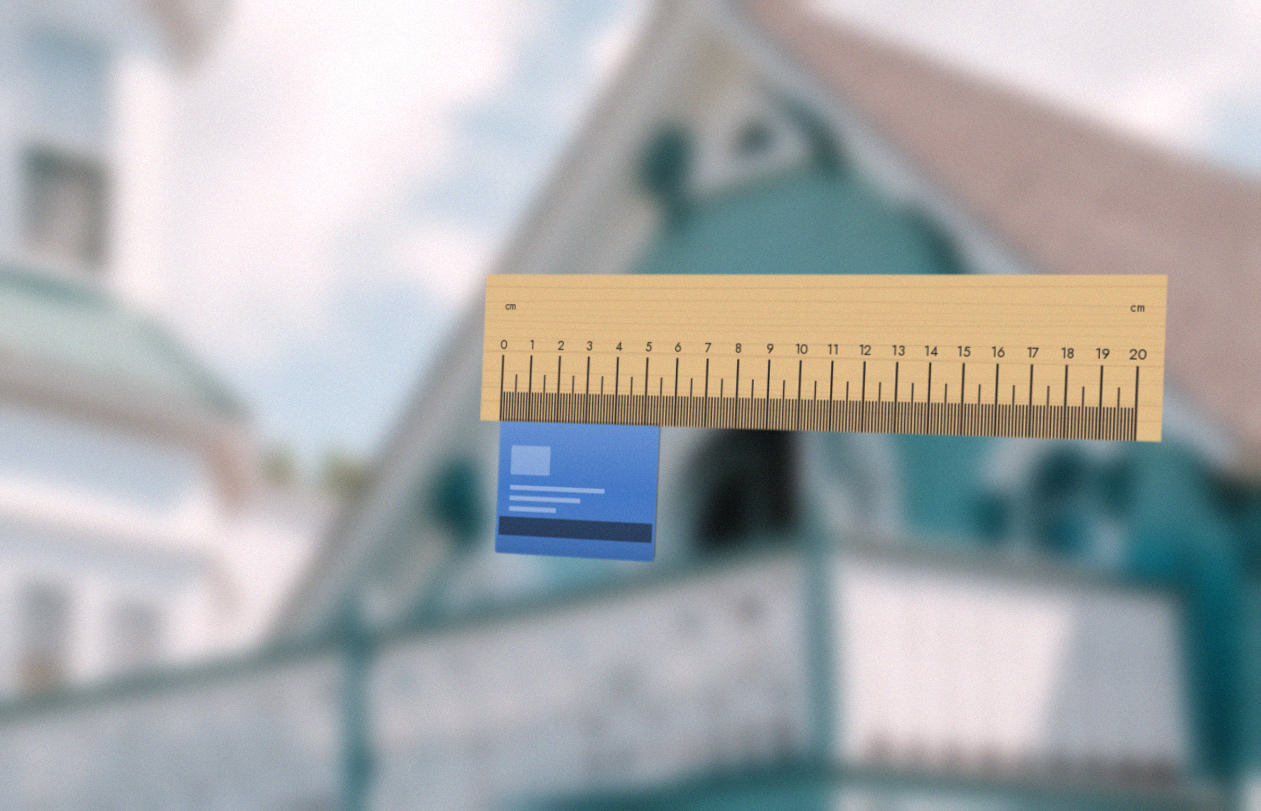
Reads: 5.5 cm
